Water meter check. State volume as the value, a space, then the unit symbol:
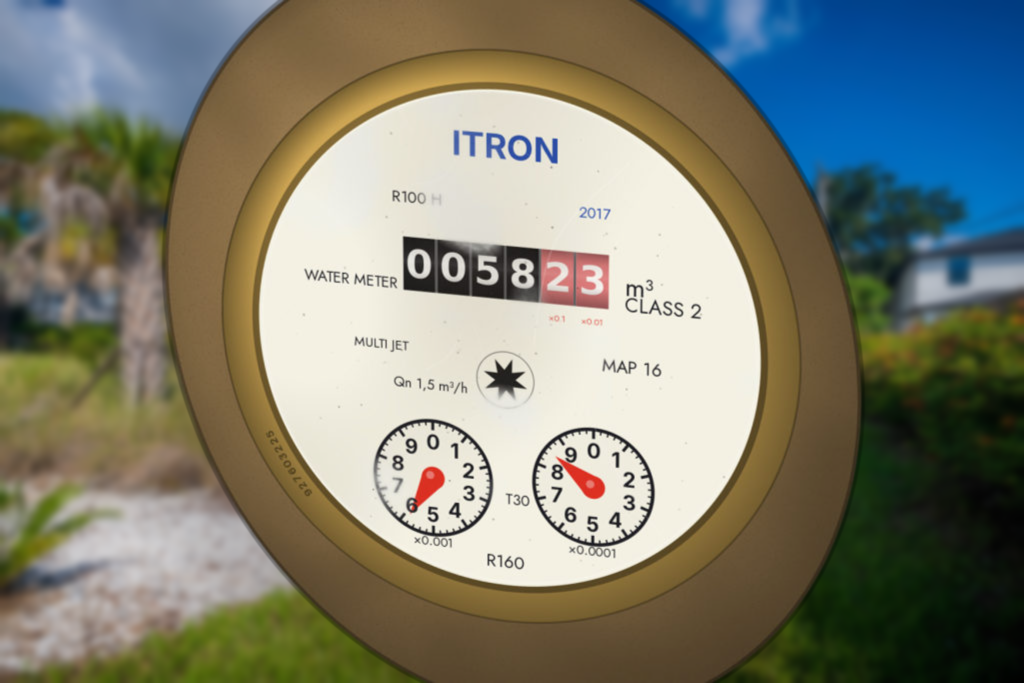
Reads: 58.2358 m³
